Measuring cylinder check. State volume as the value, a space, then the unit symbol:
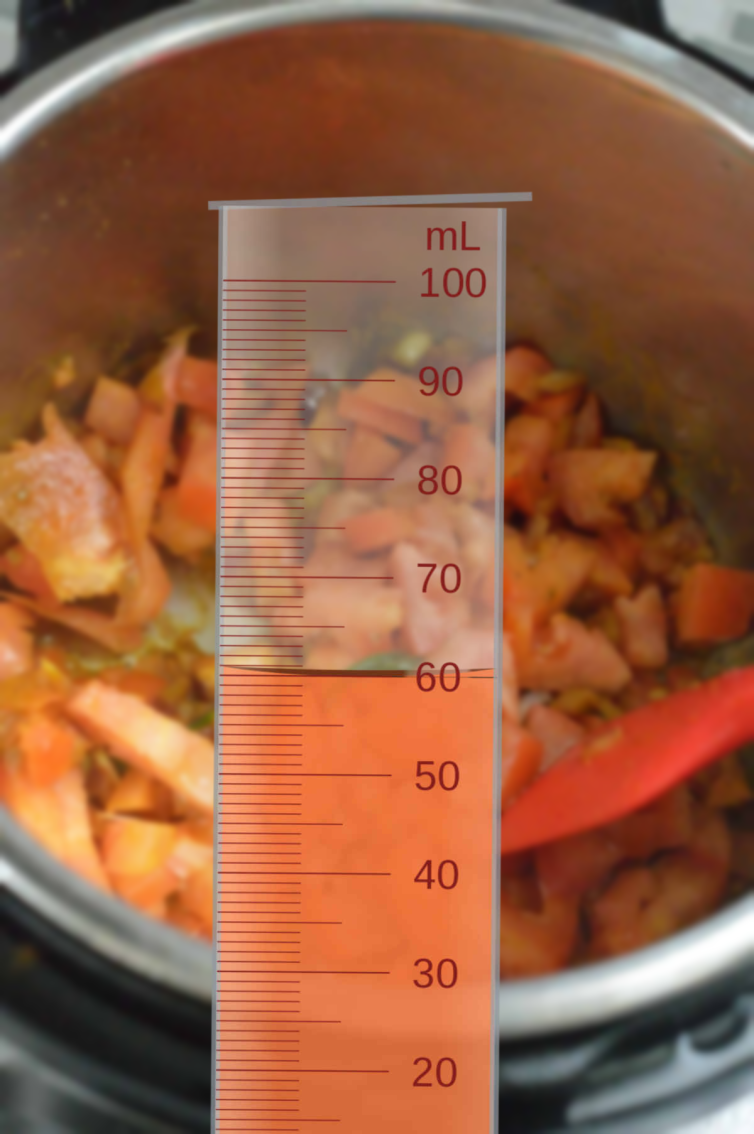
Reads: 60 mL
